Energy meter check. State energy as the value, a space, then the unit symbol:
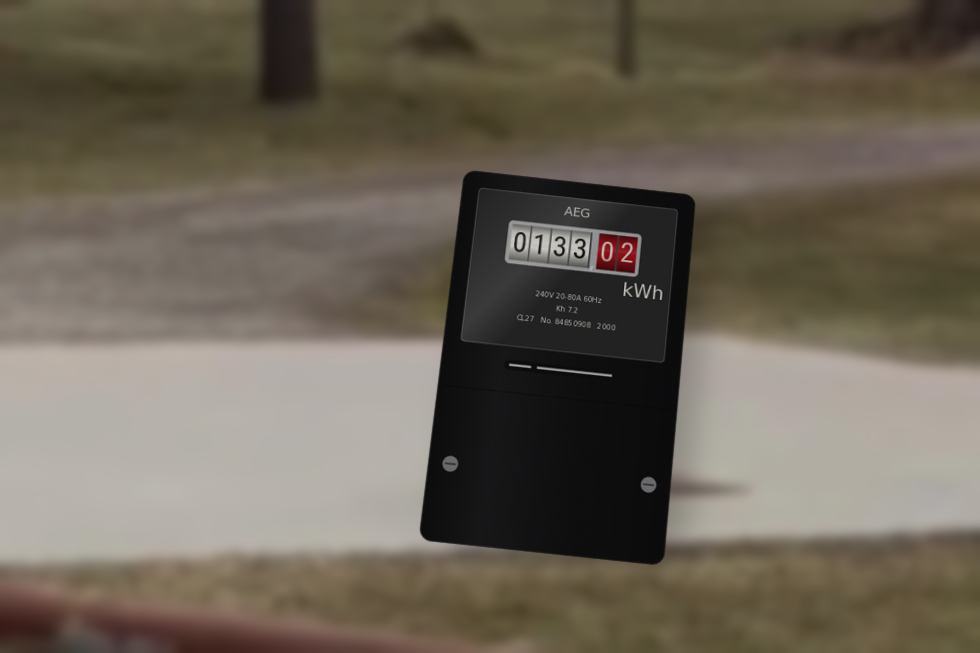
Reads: 133.02 kWh
